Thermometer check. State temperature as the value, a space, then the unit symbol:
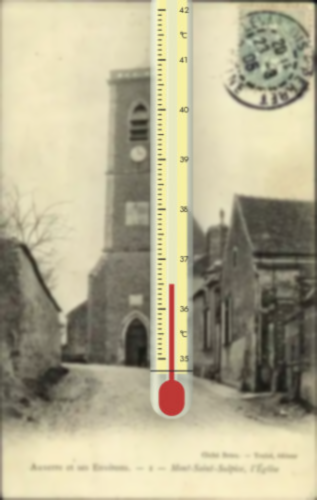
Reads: 36.5 °C
